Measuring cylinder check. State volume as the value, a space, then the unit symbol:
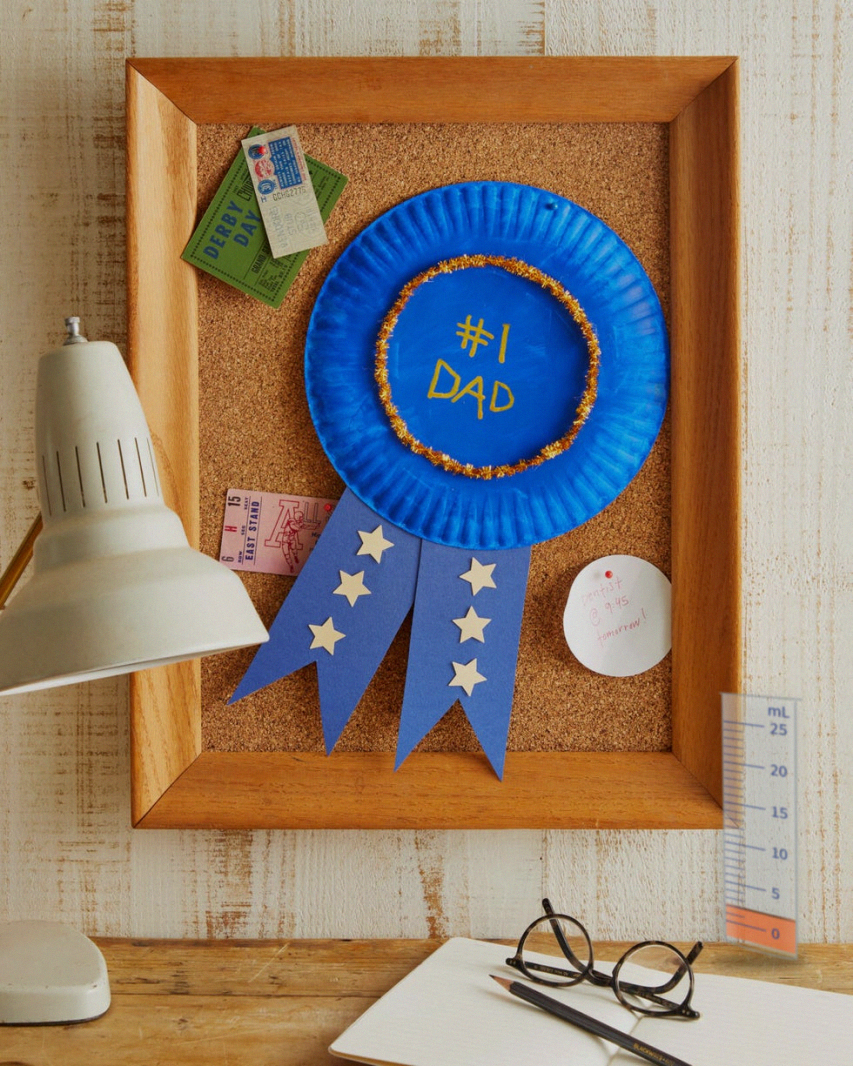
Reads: 2 mL
